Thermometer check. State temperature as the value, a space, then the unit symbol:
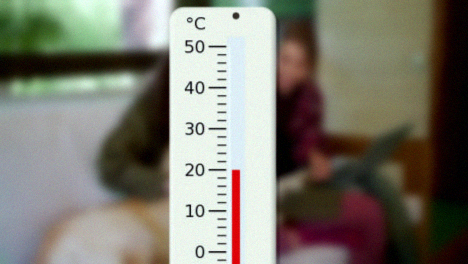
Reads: 20 °C
